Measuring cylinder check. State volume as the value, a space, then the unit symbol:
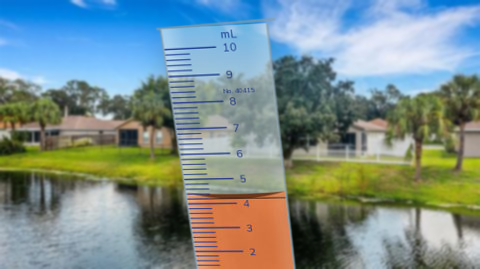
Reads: 4.2 mL
